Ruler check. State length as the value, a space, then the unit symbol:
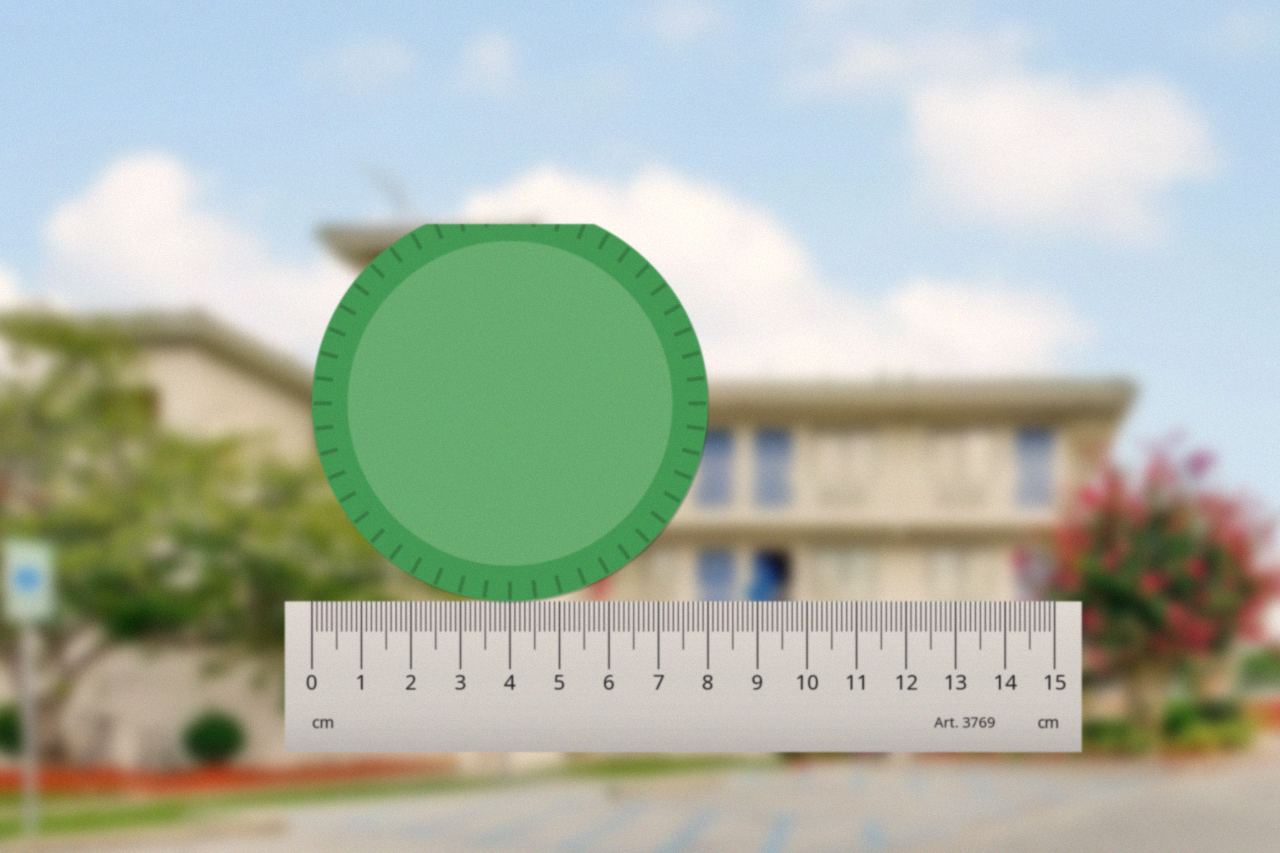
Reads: 8 cm
